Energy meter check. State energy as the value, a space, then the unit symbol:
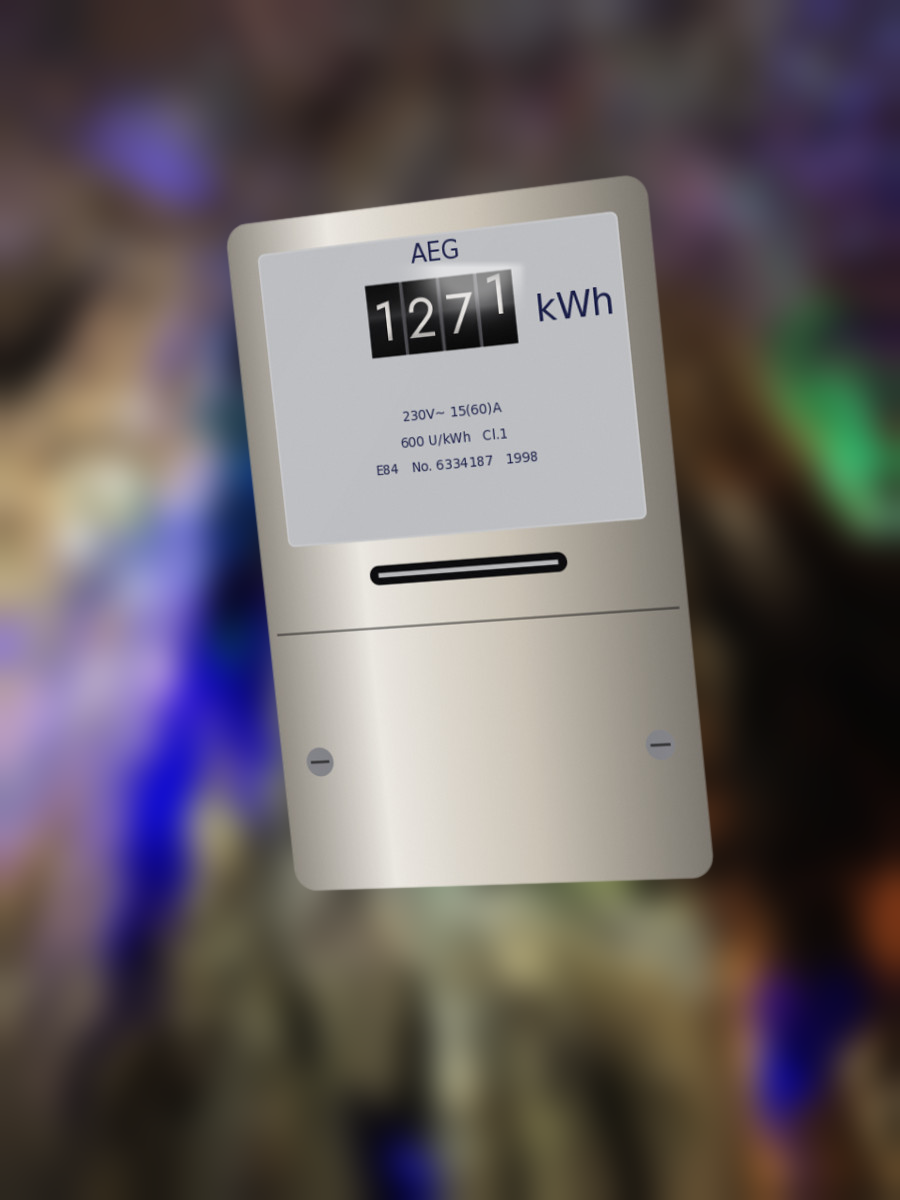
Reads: 1271 kWh
